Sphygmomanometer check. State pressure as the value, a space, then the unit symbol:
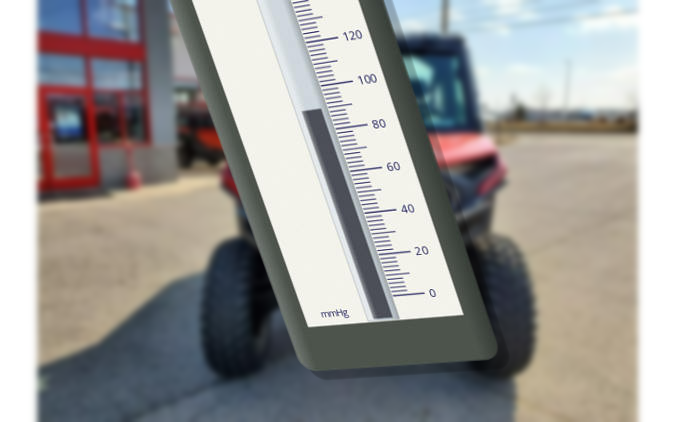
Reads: 90 mmHg
